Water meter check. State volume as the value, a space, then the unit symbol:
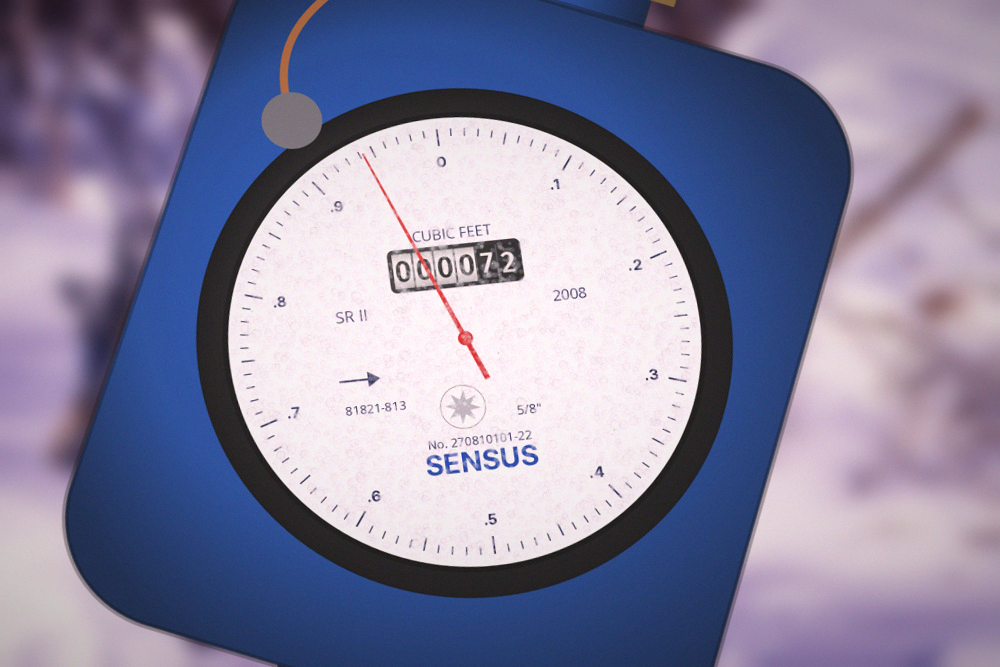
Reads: 71.94 ft³
